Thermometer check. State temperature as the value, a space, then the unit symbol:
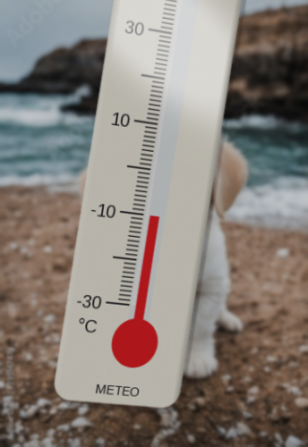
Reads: -10 °C
